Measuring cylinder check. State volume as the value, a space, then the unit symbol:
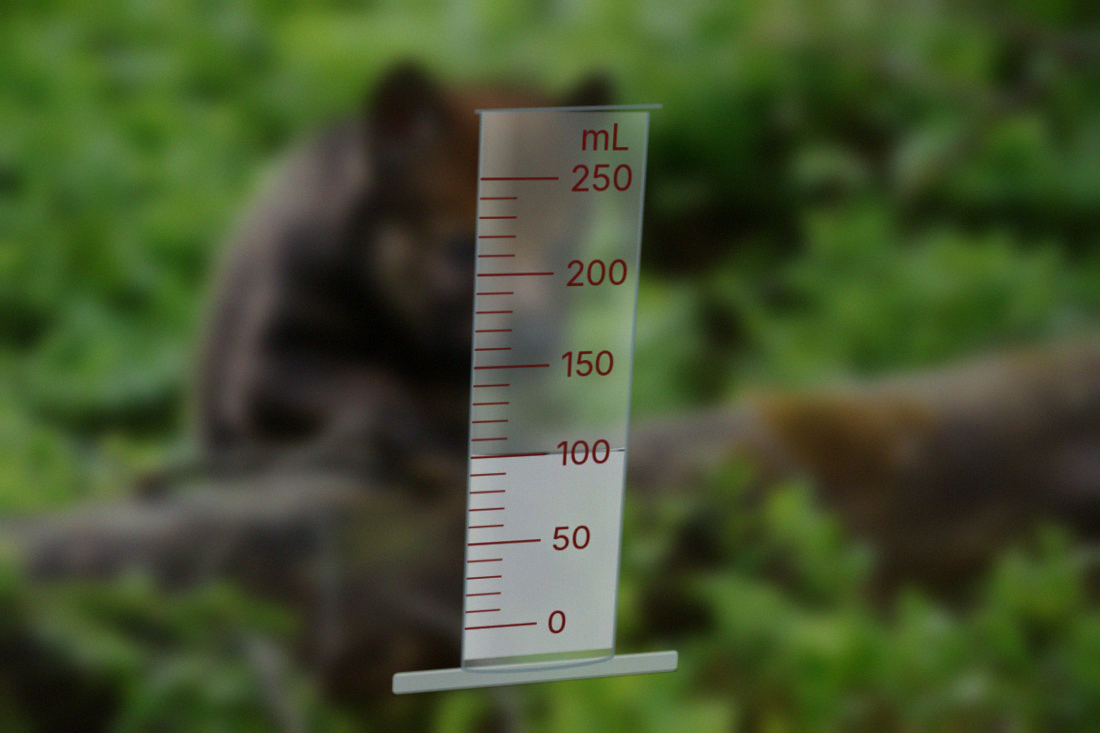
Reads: 100 mL
